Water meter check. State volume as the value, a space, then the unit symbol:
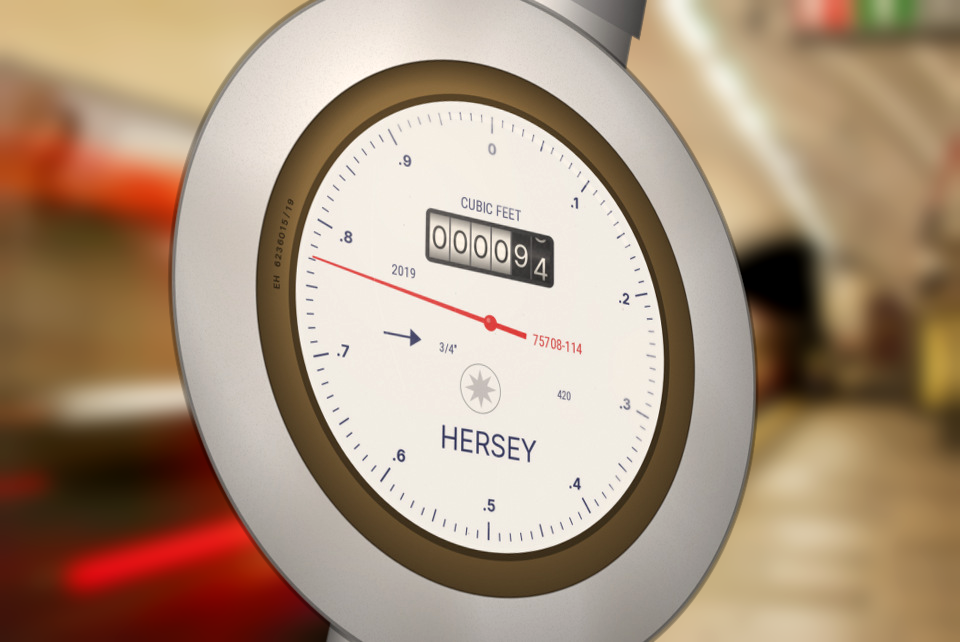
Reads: 93.77 ft³
